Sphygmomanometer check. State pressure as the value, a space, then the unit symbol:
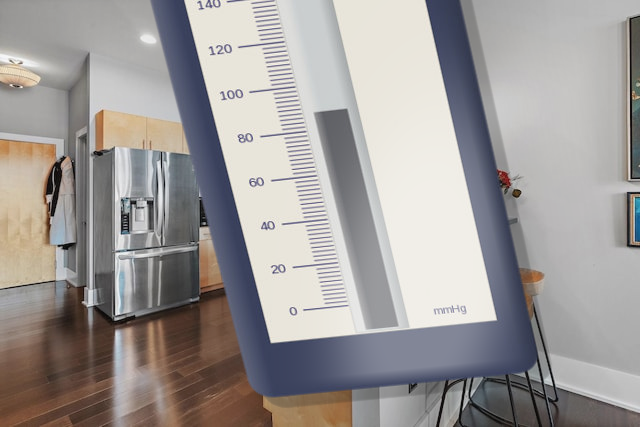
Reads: 88 mmHg
